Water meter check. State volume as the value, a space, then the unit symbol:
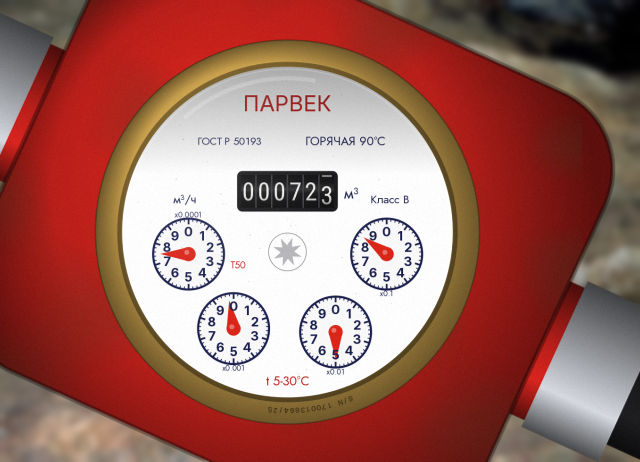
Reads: 722.8497 m³
